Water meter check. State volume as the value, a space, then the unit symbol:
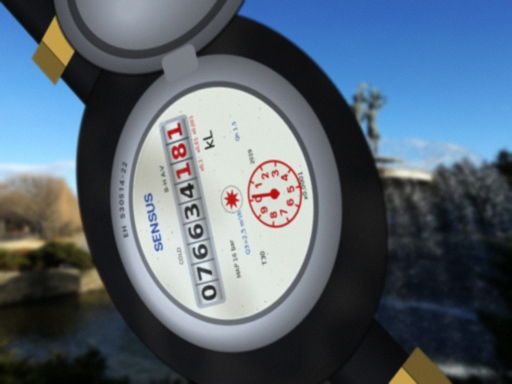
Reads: 76634.1810 kL
